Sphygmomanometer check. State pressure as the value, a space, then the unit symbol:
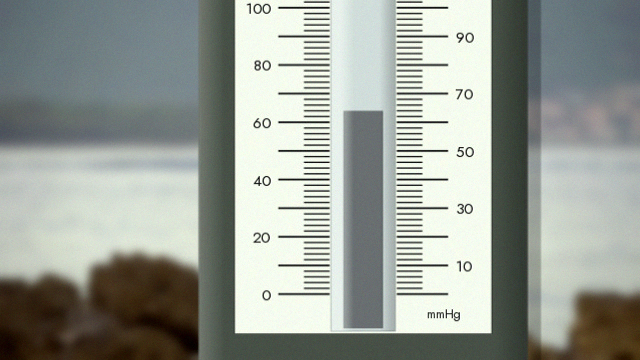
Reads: 64 mmHg
